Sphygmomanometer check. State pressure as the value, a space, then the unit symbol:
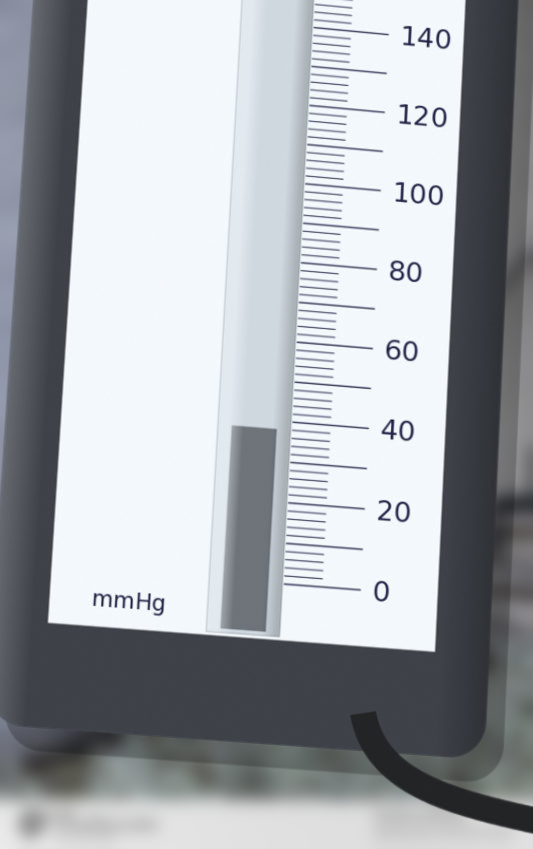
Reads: 38 mmHg
